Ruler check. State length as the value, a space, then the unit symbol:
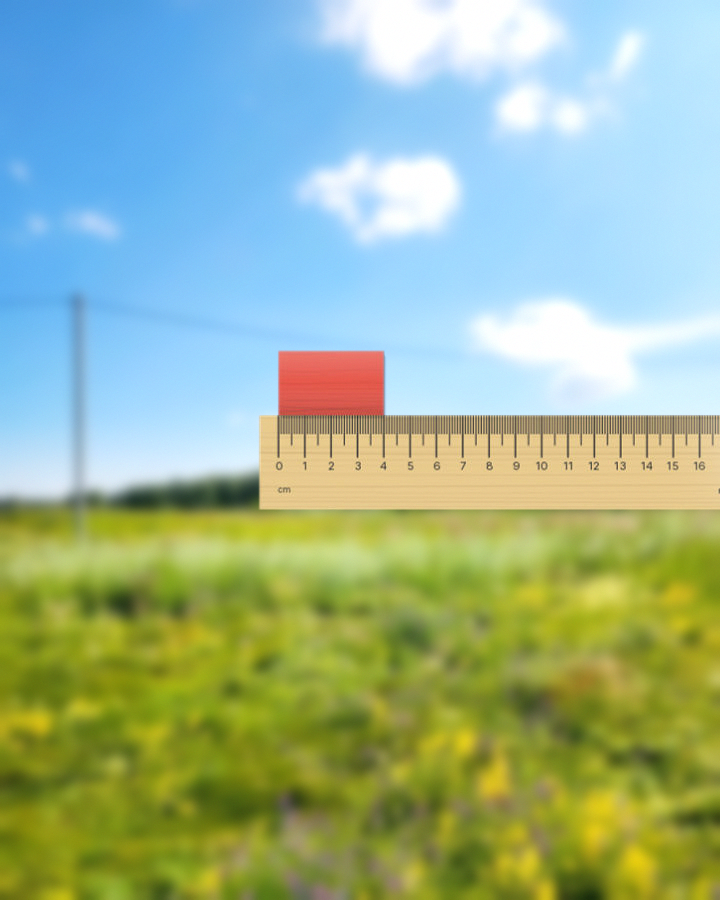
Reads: 4 cm
